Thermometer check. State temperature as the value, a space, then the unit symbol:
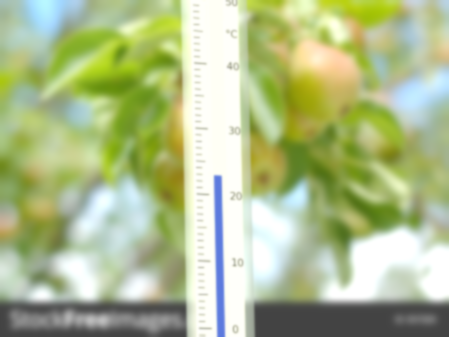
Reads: 23 °C
